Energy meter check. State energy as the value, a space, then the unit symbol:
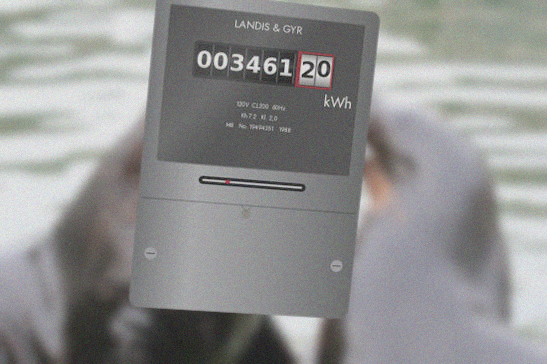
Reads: 3461.20 kWh
